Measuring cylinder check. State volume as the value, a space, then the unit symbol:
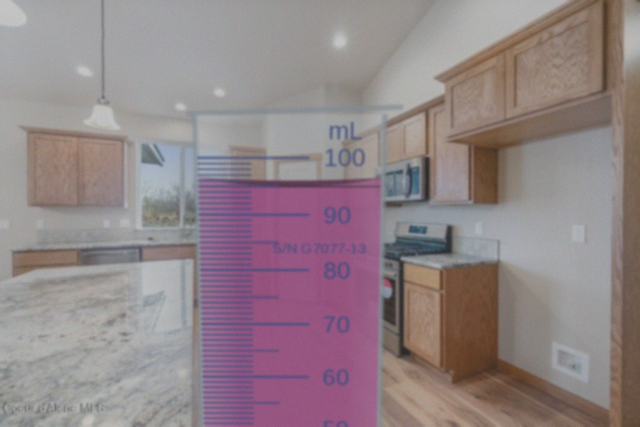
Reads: 95 mL
